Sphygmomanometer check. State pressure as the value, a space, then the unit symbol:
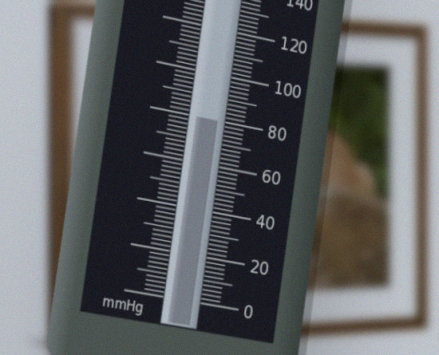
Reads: 80 mmHg
